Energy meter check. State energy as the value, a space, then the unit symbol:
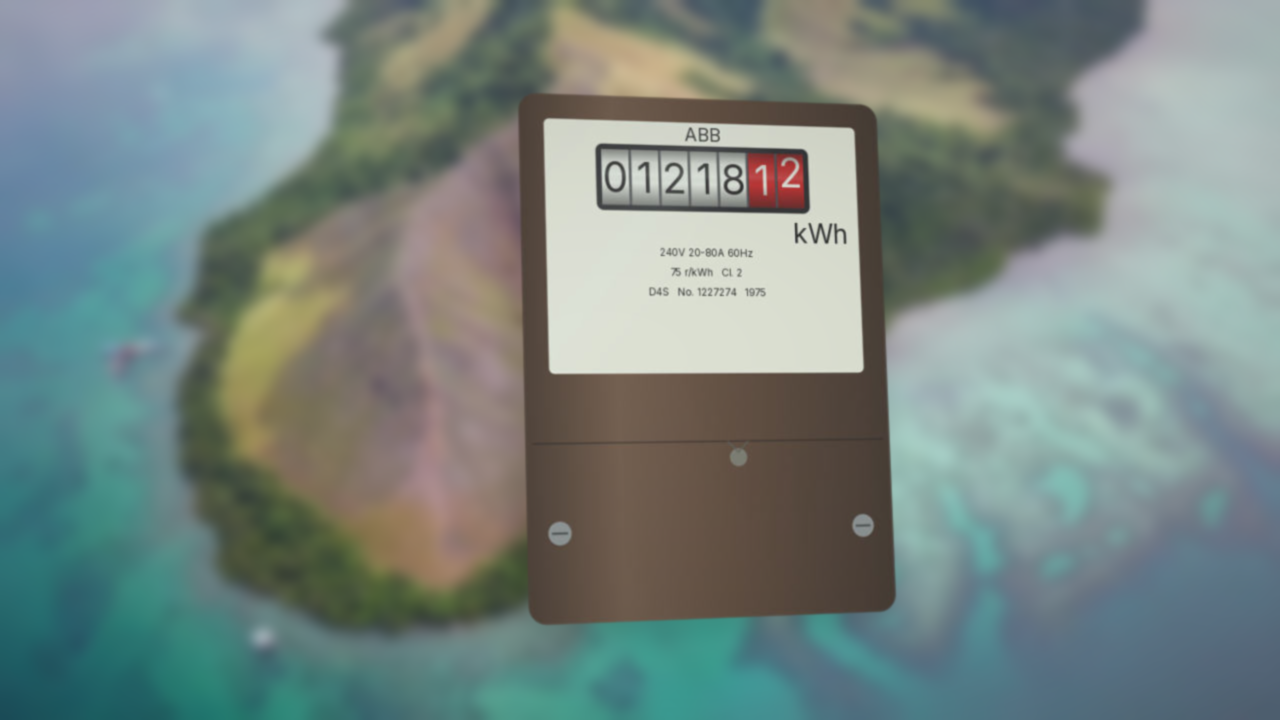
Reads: 1218.12 kWh
